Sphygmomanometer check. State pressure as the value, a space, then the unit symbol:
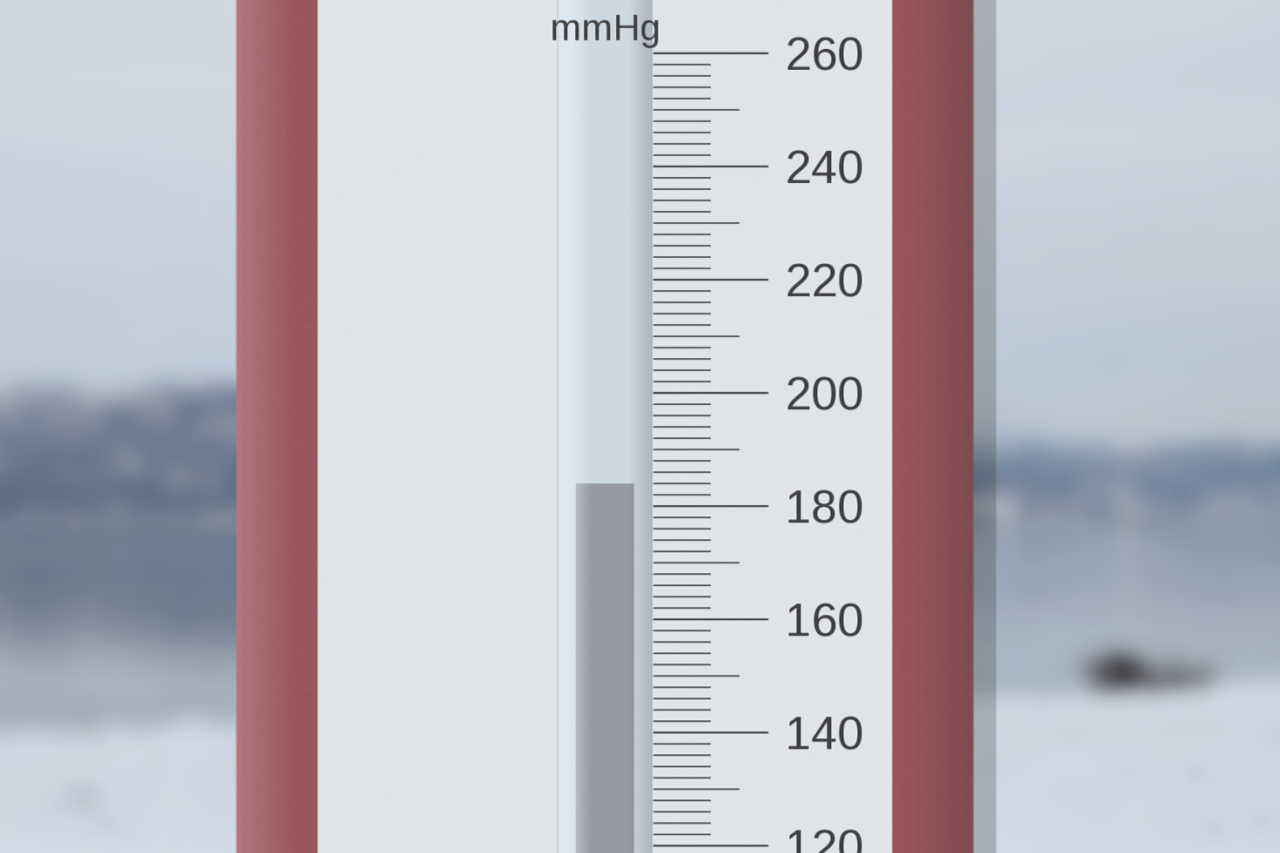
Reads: 184 mmHg
